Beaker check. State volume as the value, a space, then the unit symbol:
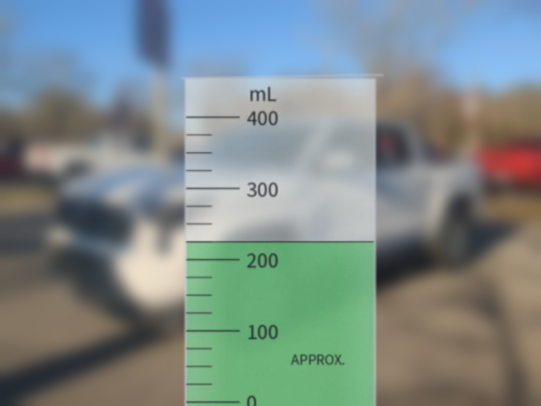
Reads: 225 mL
